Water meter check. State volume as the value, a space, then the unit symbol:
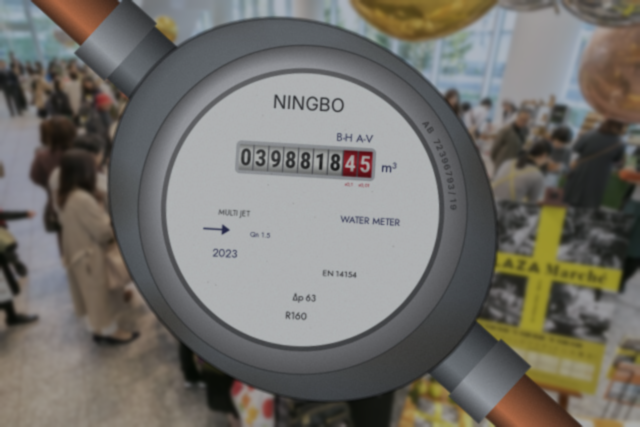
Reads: 398818.45 m³
